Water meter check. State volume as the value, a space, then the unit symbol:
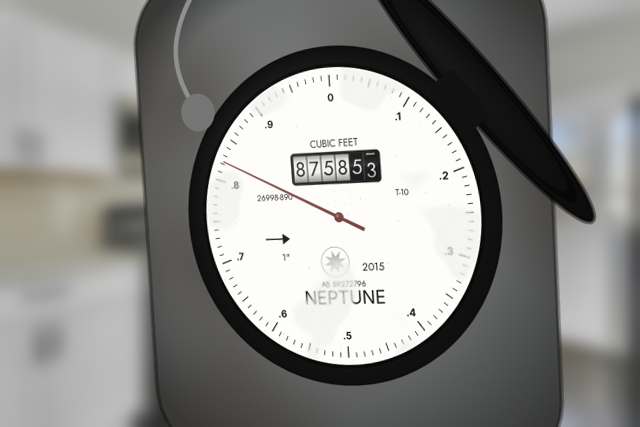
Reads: 875852.82 ft³
